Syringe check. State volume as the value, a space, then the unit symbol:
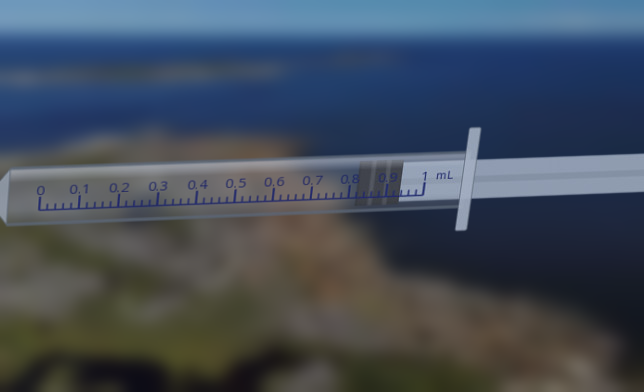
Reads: 0.82 mL
